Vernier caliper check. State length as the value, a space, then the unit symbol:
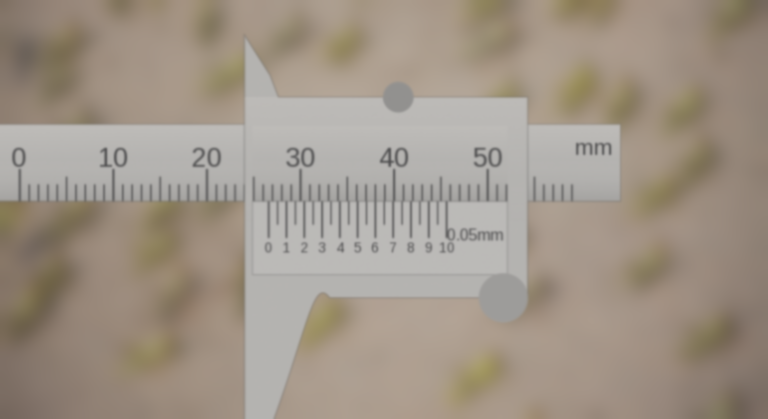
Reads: 26.6 mm
